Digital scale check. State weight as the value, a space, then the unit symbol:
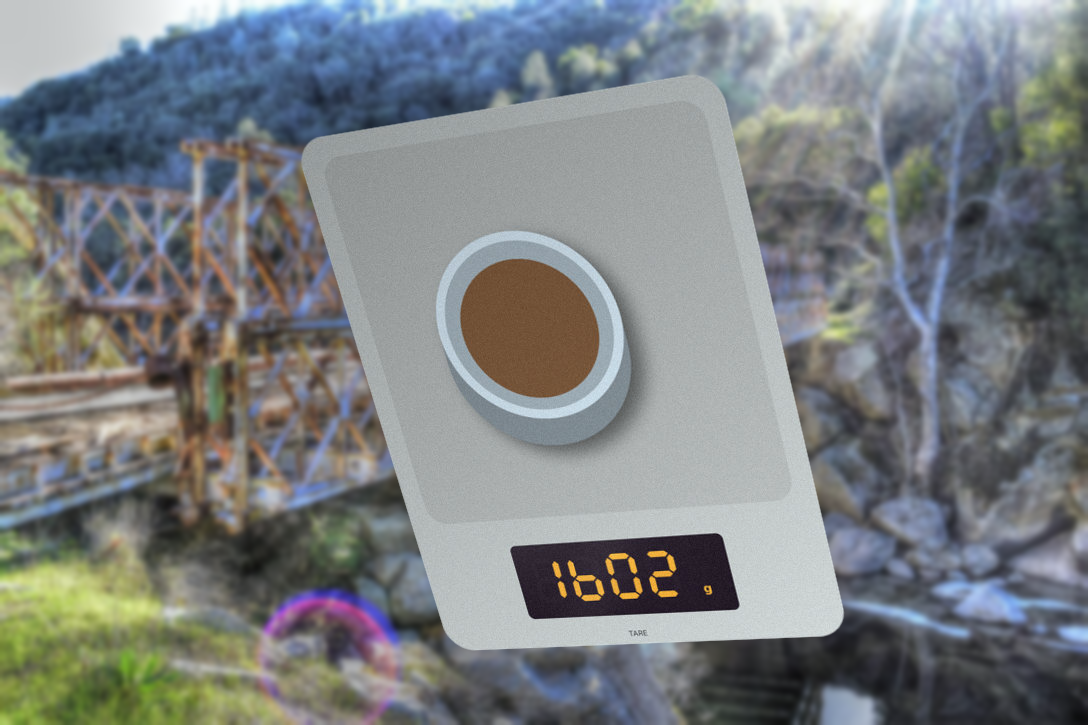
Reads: 1602 g
